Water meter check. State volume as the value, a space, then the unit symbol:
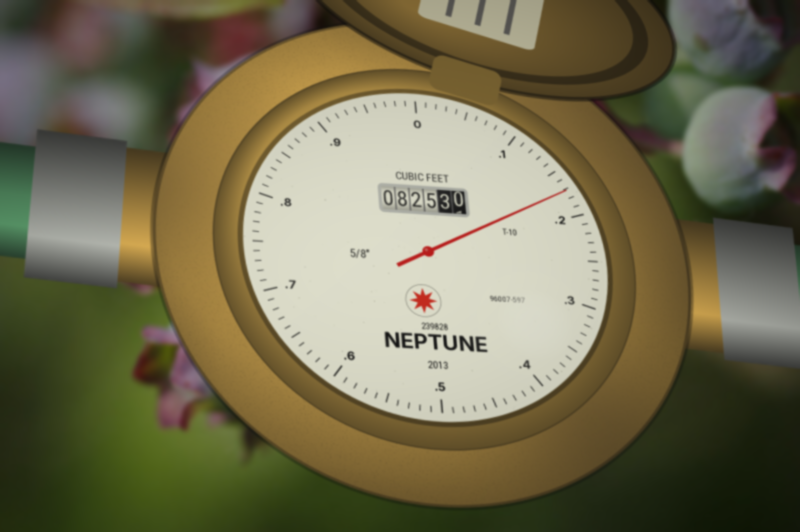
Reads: 82530.17 ft³
